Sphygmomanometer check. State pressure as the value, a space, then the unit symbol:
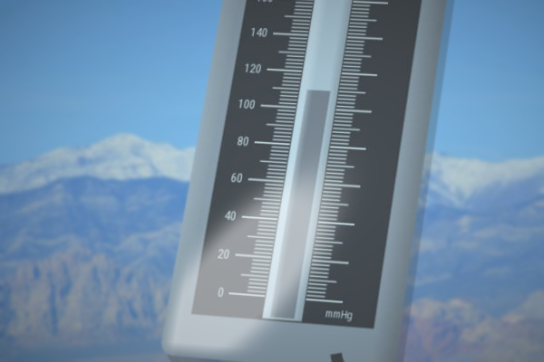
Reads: 110 mmHg
